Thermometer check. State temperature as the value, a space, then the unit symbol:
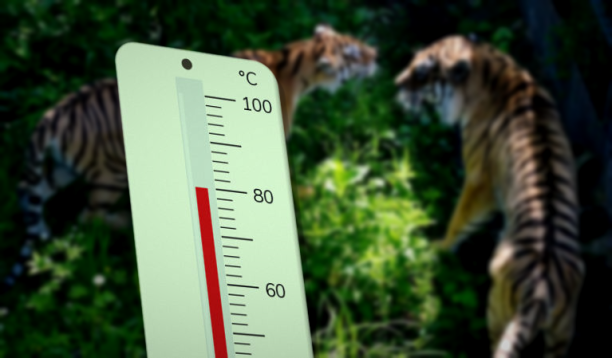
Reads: 80 °C
